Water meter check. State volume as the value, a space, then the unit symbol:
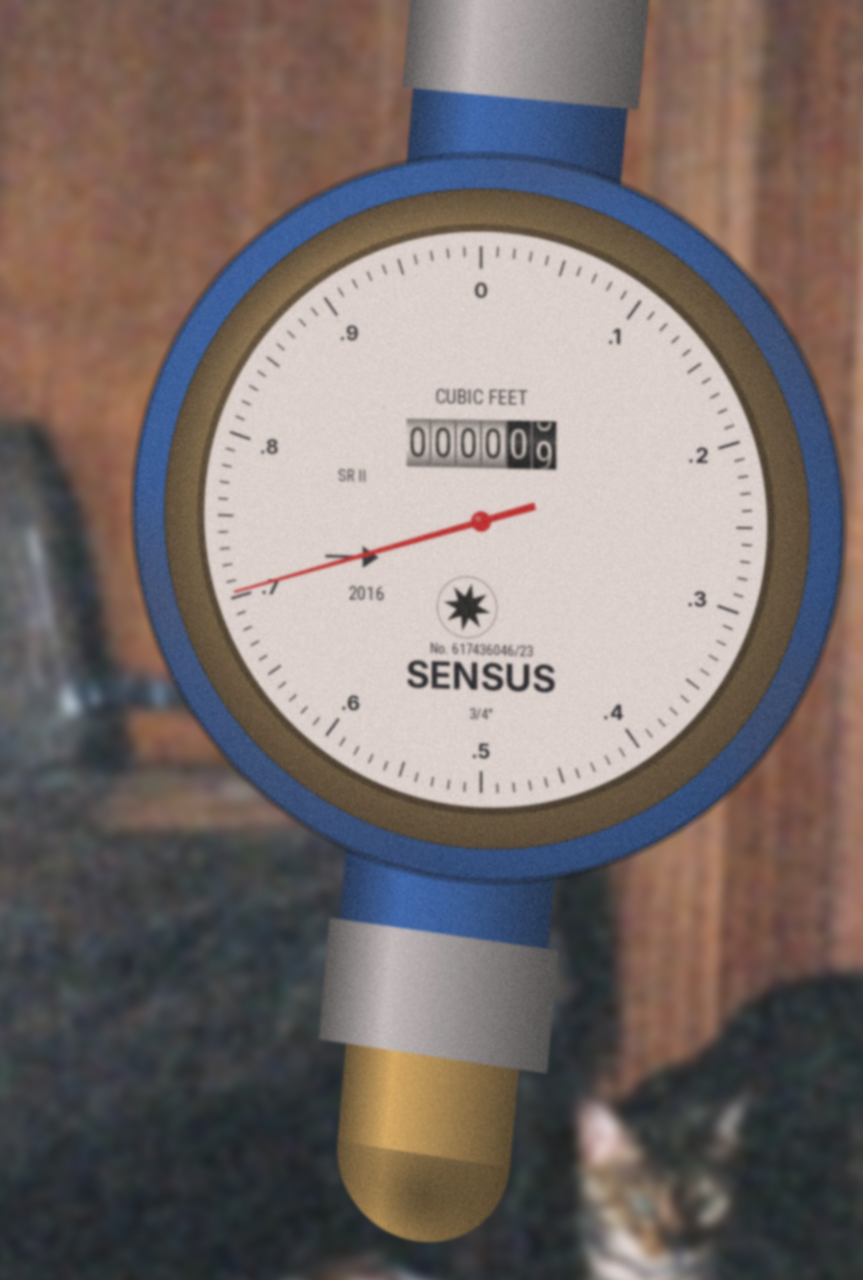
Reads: 8.70 ft³
